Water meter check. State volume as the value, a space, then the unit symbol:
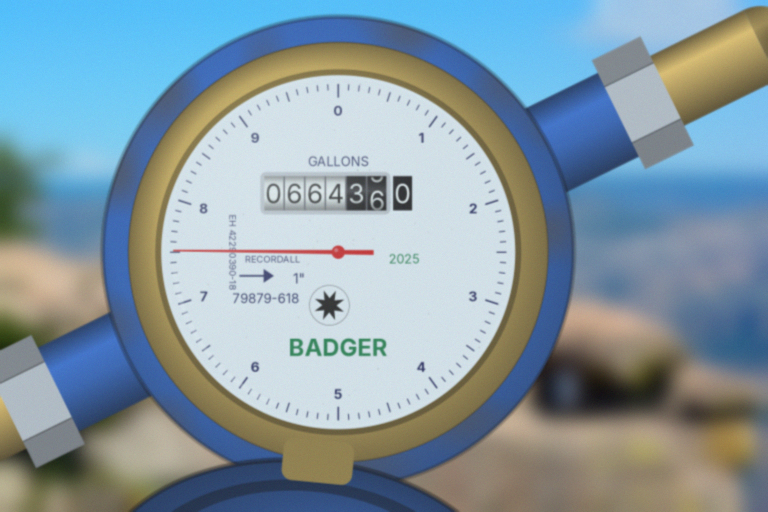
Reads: 664357.5 gal
